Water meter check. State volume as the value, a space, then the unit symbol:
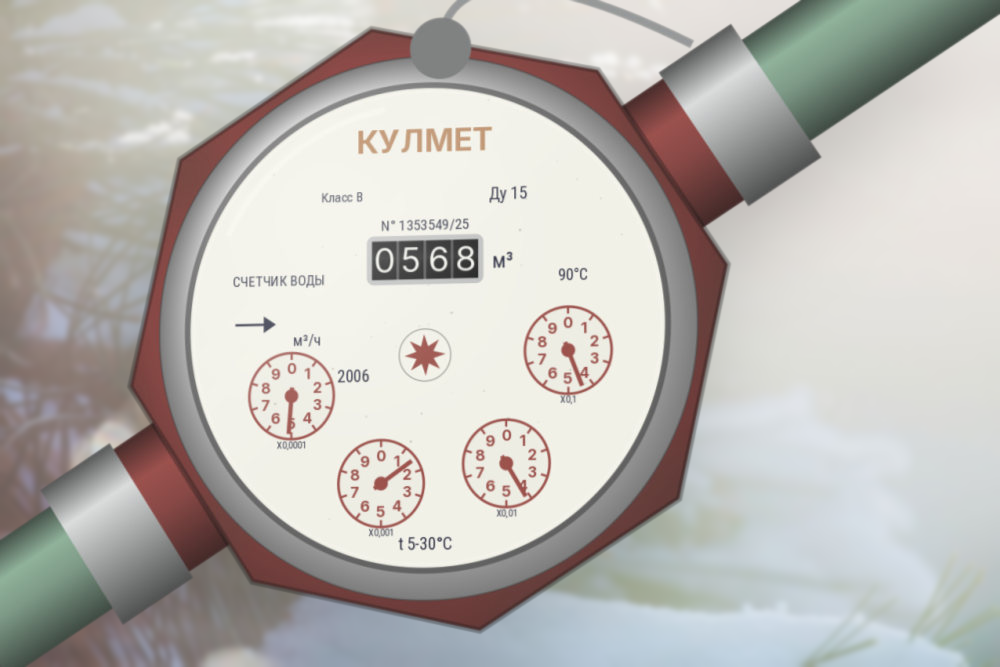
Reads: 568.4415 m³
